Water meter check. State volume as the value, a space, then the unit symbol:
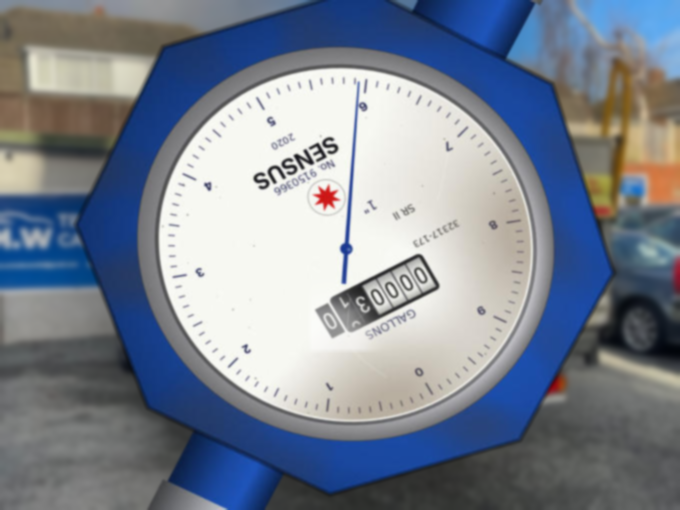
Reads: 305.9 gal
